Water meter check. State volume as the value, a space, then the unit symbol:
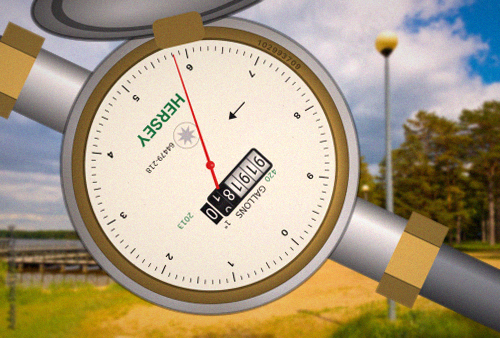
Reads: 9191805.8 gal
